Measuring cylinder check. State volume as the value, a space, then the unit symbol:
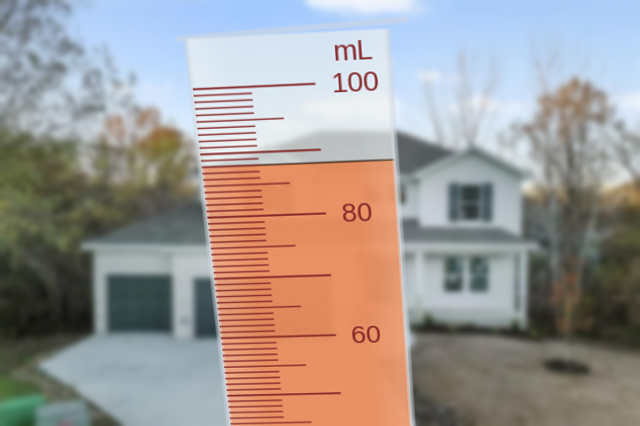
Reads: 88 mL
